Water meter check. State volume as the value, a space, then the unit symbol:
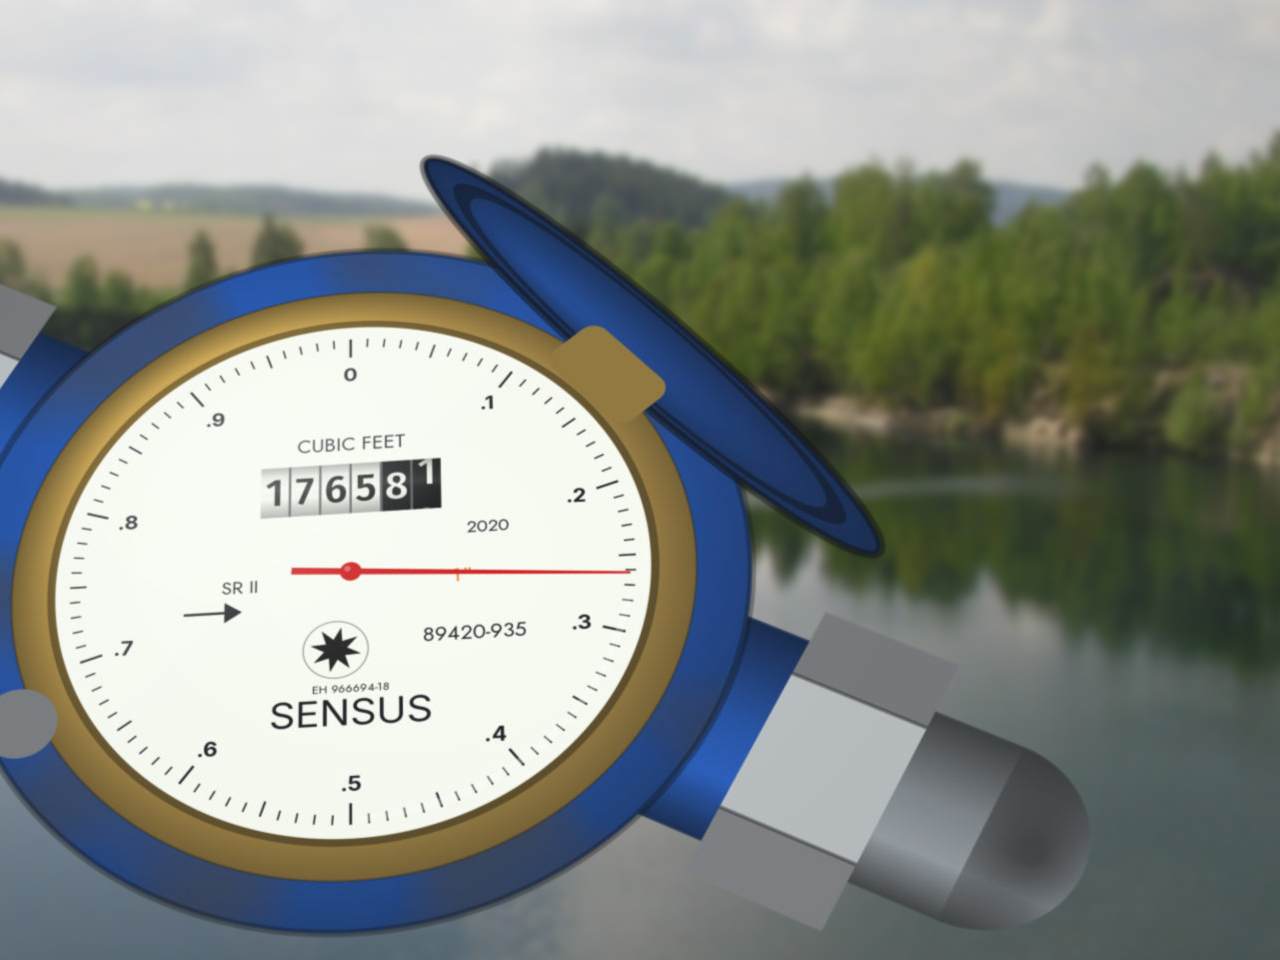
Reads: 176581.26 ft³
